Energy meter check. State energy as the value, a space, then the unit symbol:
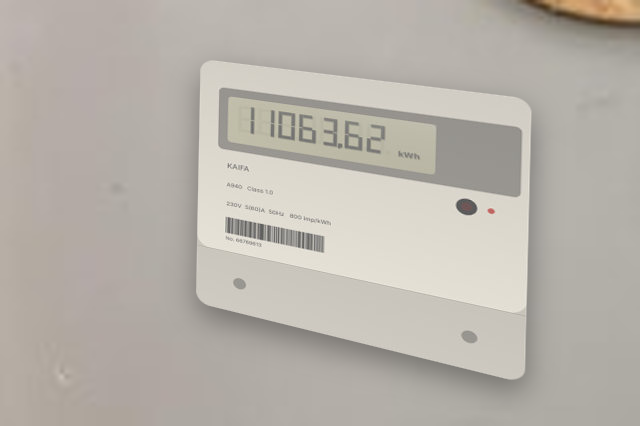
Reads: 11063.62 kWh
